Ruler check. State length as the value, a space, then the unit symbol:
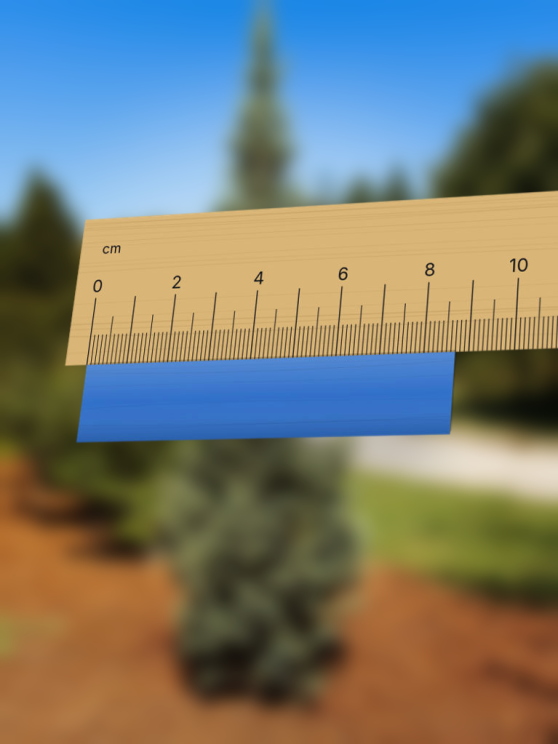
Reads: 8.7 cm
